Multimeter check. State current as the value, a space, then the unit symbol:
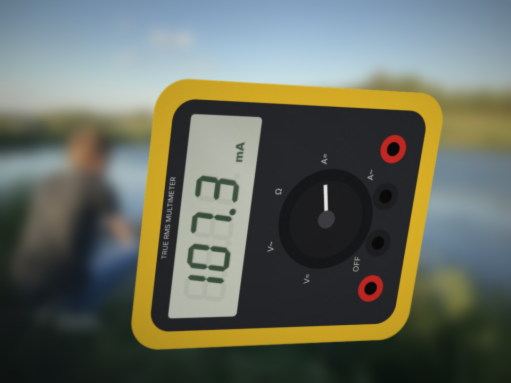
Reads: 107.3 mA
